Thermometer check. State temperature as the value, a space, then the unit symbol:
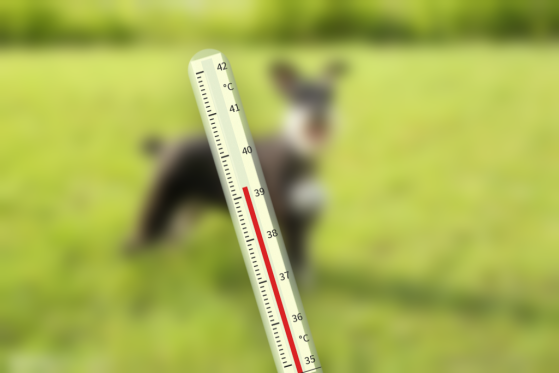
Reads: 39.2 °C
